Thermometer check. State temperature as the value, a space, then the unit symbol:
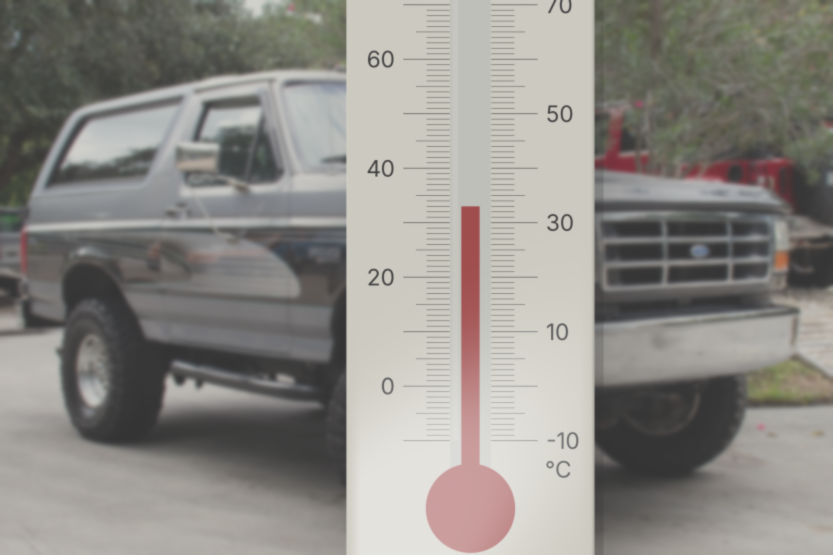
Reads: 33 °C
